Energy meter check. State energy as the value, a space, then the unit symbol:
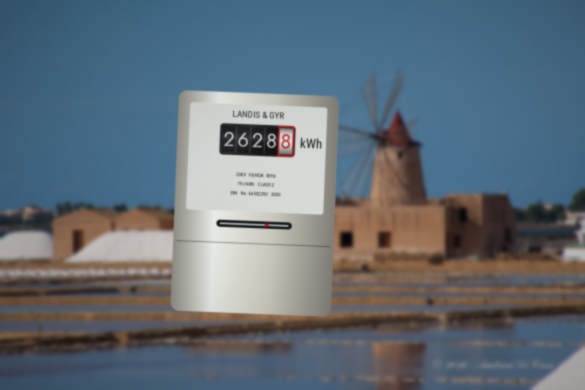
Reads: 2628.8 kWh
